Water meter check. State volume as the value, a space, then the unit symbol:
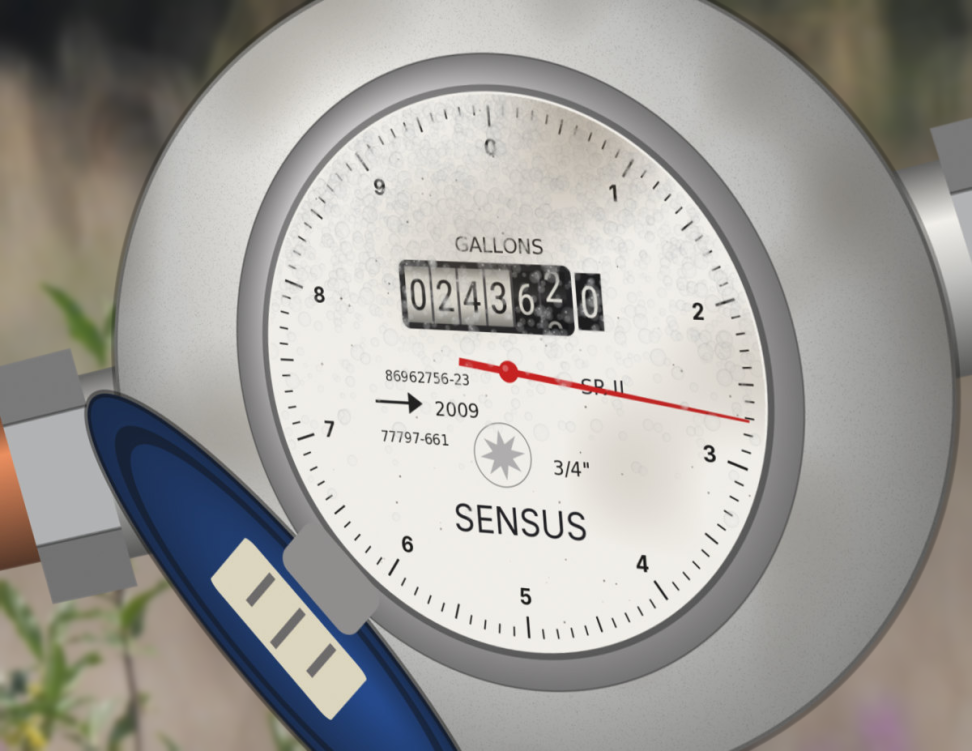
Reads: 243622.7 gal
